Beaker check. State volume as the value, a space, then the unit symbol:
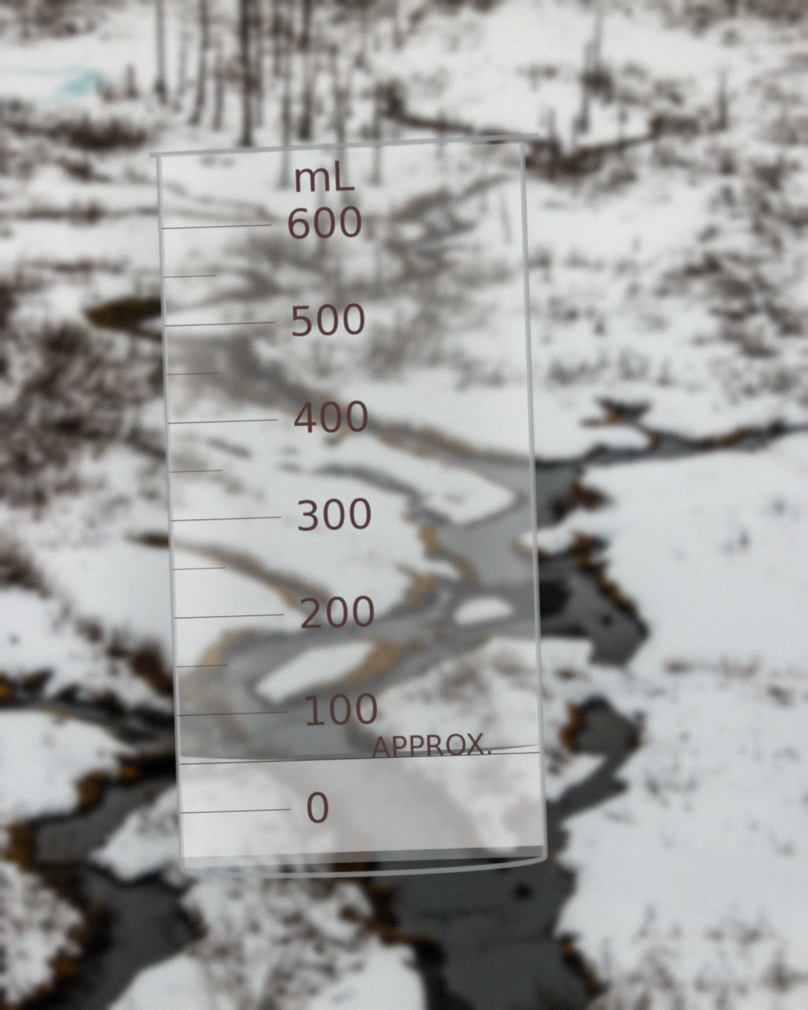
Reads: 50 mL
